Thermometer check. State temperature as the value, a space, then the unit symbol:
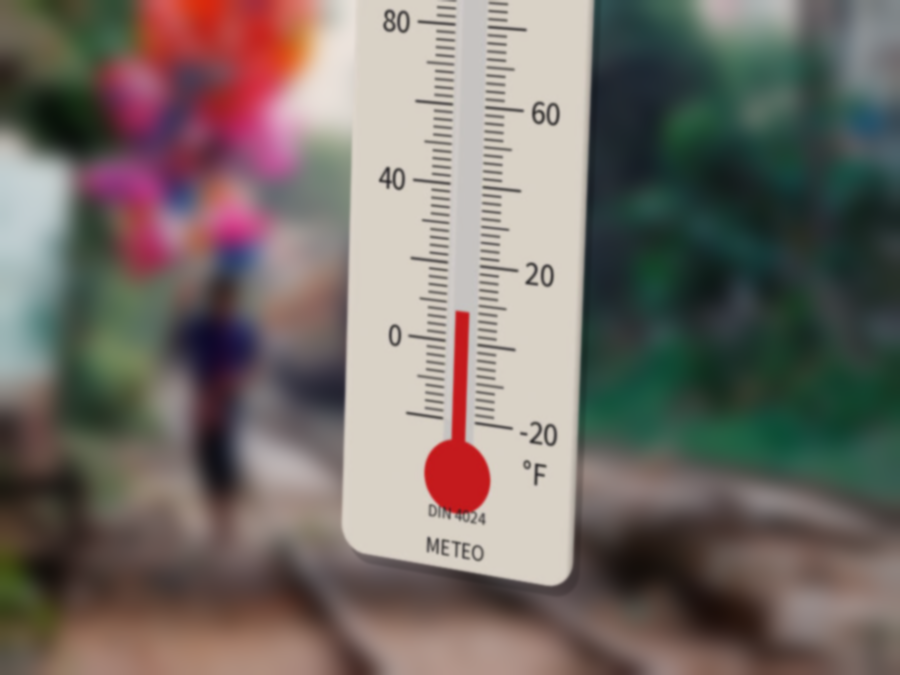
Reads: 8 °F
